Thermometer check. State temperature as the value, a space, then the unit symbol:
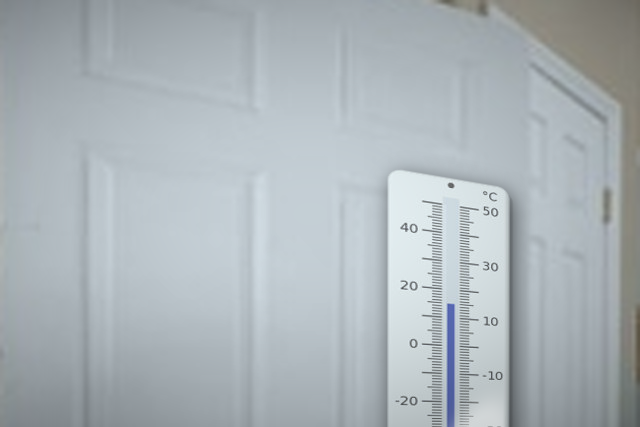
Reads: 15 °C
